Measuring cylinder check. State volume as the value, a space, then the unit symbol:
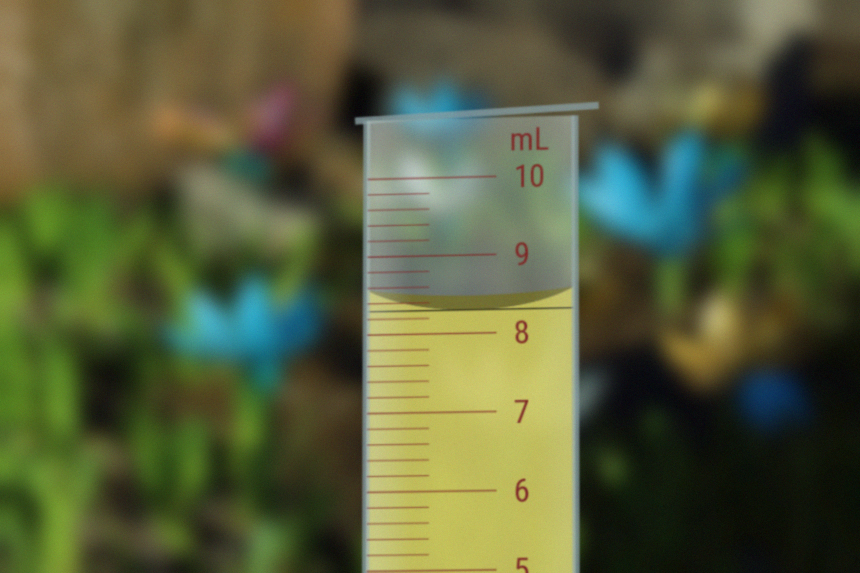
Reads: 8.3 mL
